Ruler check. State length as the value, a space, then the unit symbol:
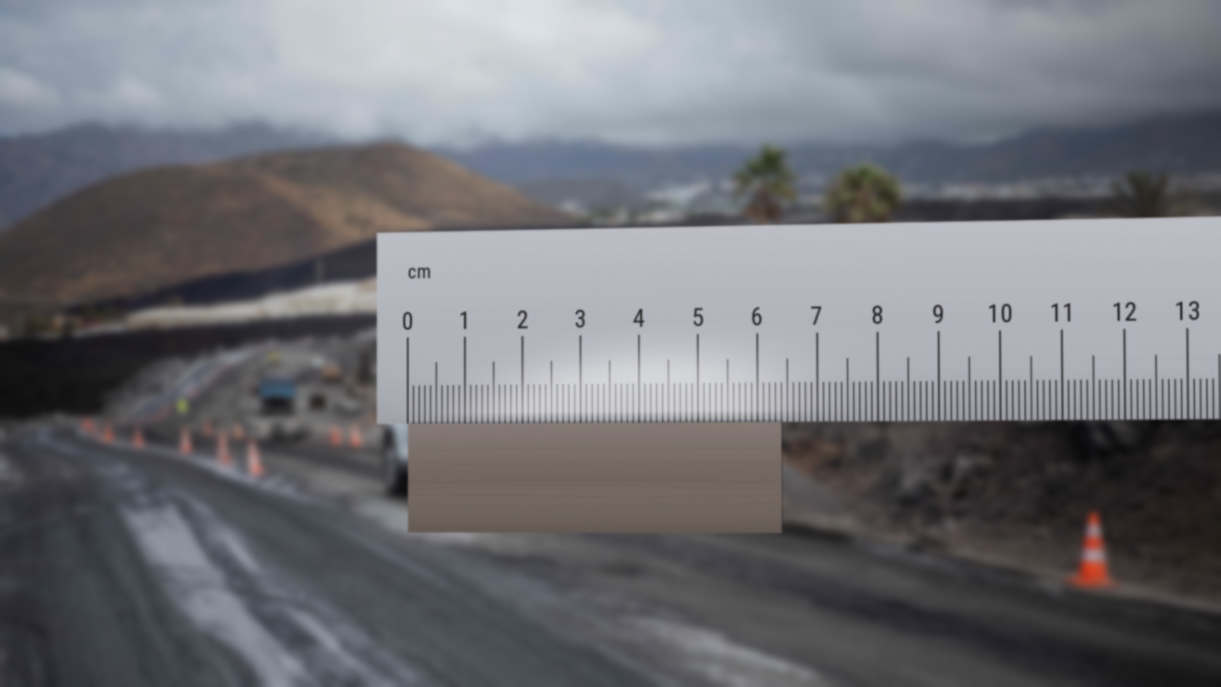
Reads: 6.4 cm
